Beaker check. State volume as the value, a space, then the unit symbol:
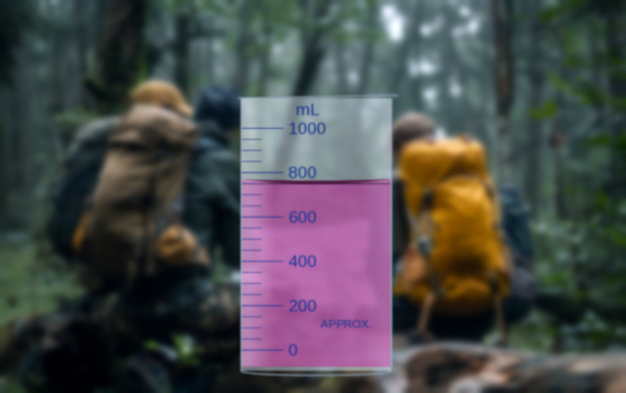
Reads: 750 mL
